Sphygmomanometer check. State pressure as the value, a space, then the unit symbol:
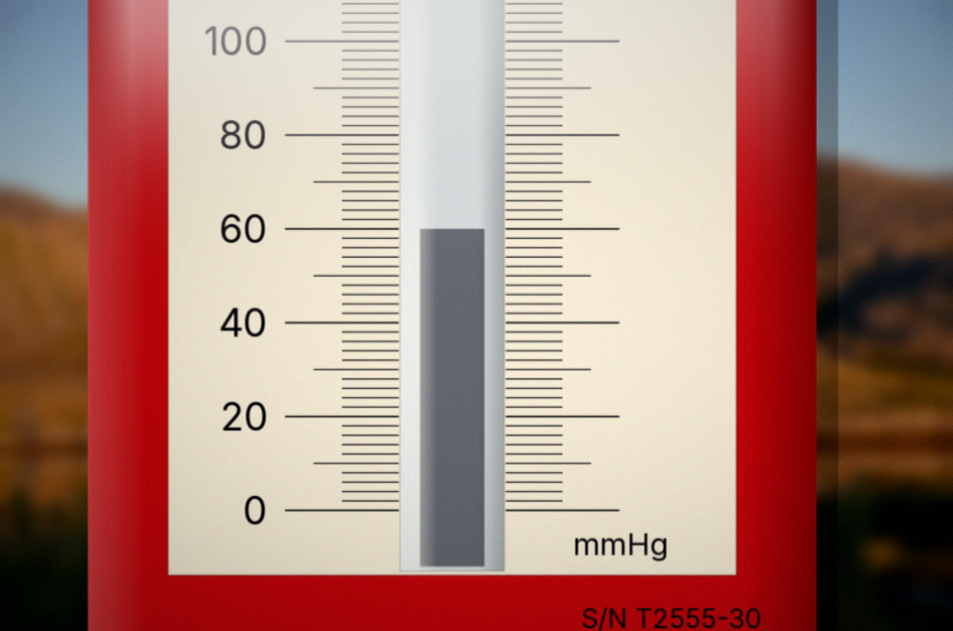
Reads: 60 mmHg
